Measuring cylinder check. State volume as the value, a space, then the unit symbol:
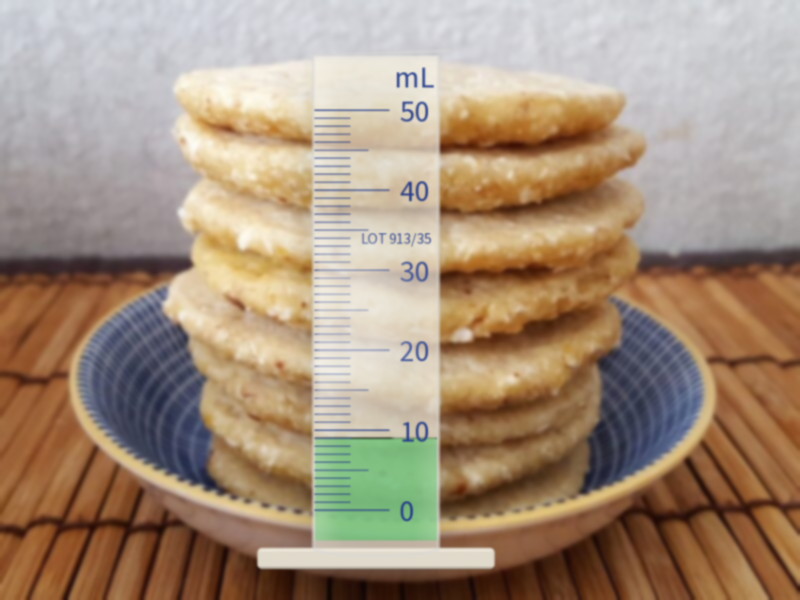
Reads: 9 mL
